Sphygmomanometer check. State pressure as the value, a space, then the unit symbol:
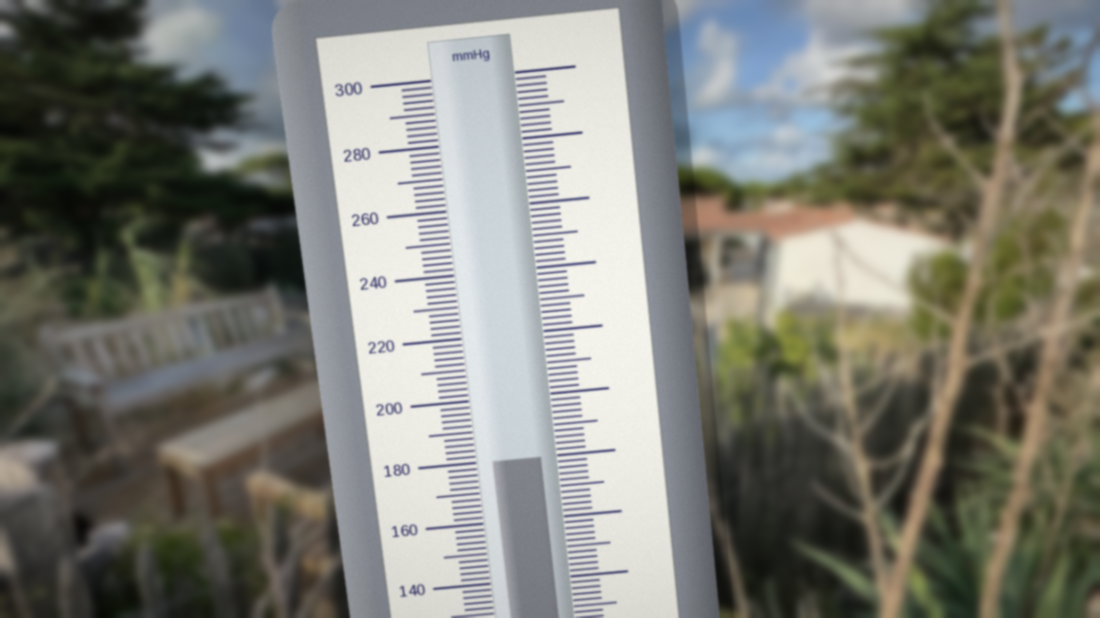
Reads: 180 mmHg
